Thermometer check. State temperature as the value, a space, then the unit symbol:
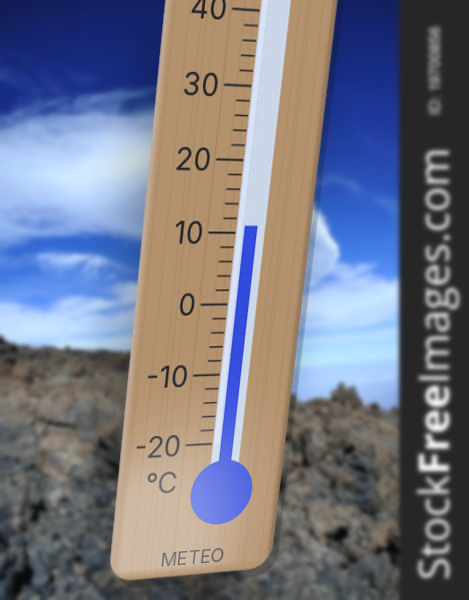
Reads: 11 °C
